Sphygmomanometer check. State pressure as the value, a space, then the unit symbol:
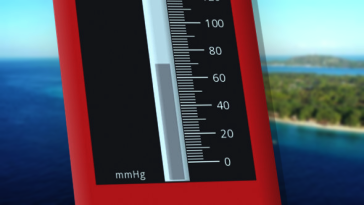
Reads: 70 mmHg
